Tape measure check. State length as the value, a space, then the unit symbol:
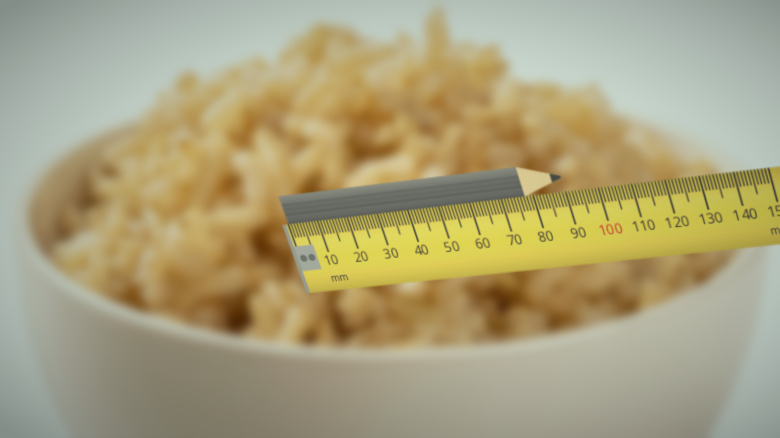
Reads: 90 mm
